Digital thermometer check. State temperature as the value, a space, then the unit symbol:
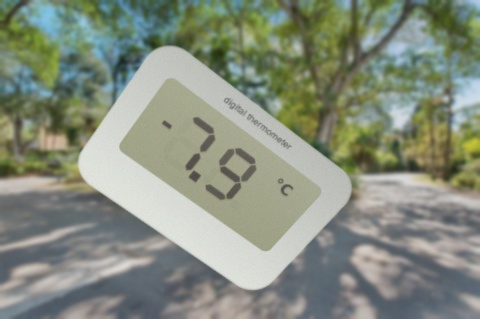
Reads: -7.9 °C
